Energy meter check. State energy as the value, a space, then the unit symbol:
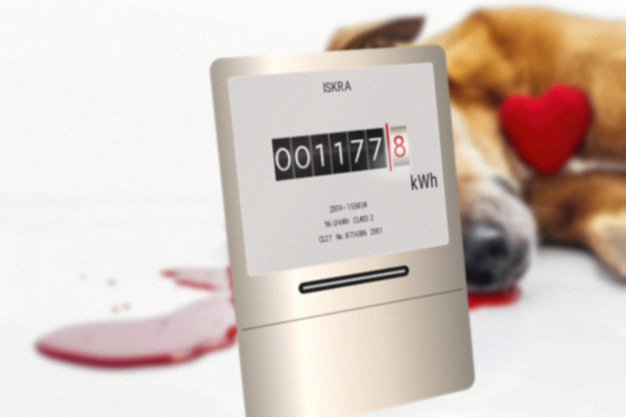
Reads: 1177.8 kWh
